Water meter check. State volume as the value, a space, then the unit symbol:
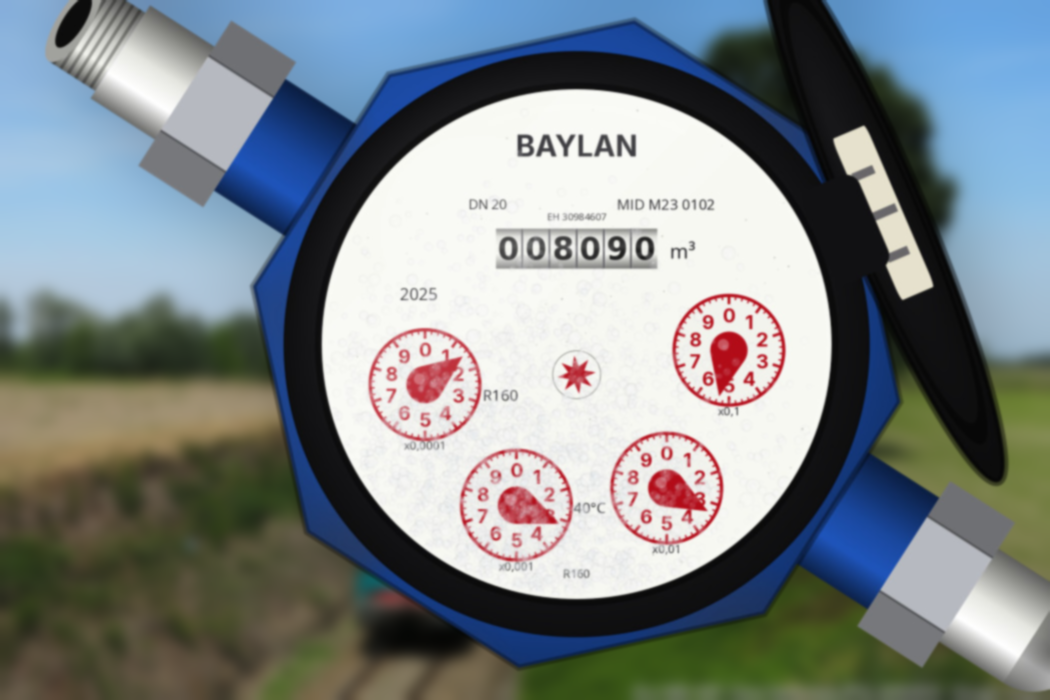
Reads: 8090.5331 m³
